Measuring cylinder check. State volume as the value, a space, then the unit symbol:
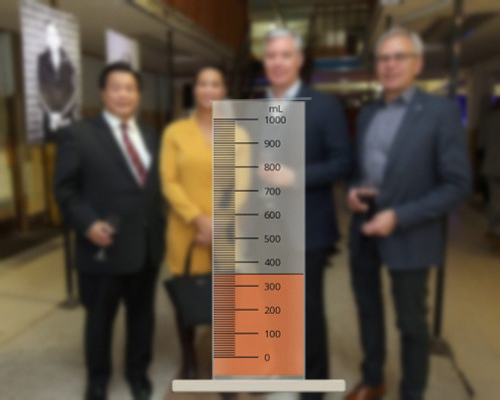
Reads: 350 mL
